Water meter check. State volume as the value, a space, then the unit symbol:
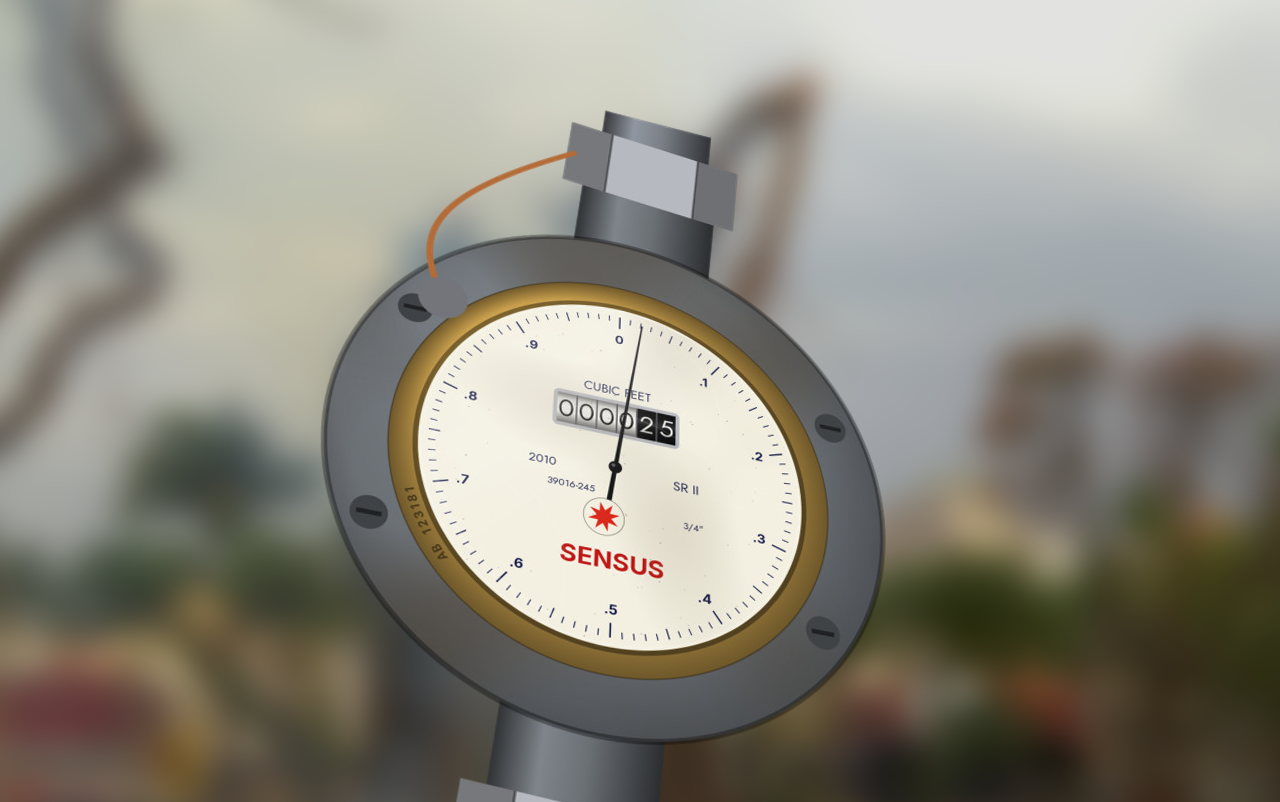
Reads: 25.02 ft³
